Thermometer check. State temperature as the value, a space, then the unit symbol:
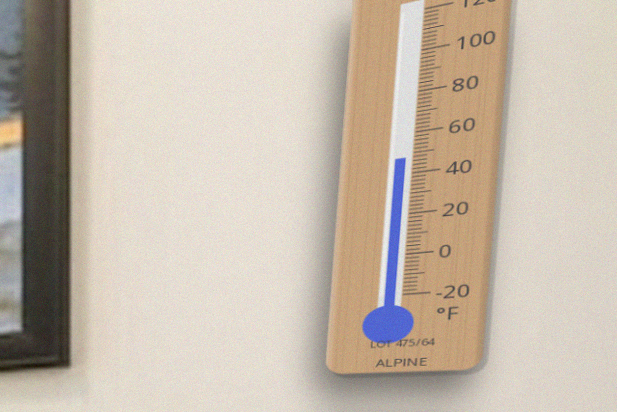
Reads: 48 °F
